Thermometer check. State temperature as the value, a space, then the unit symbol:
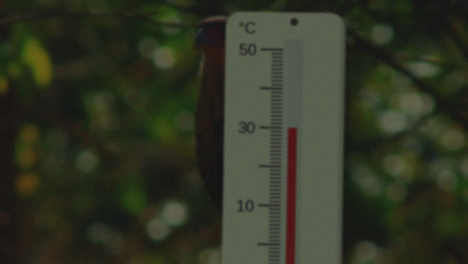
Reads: 30 °C
